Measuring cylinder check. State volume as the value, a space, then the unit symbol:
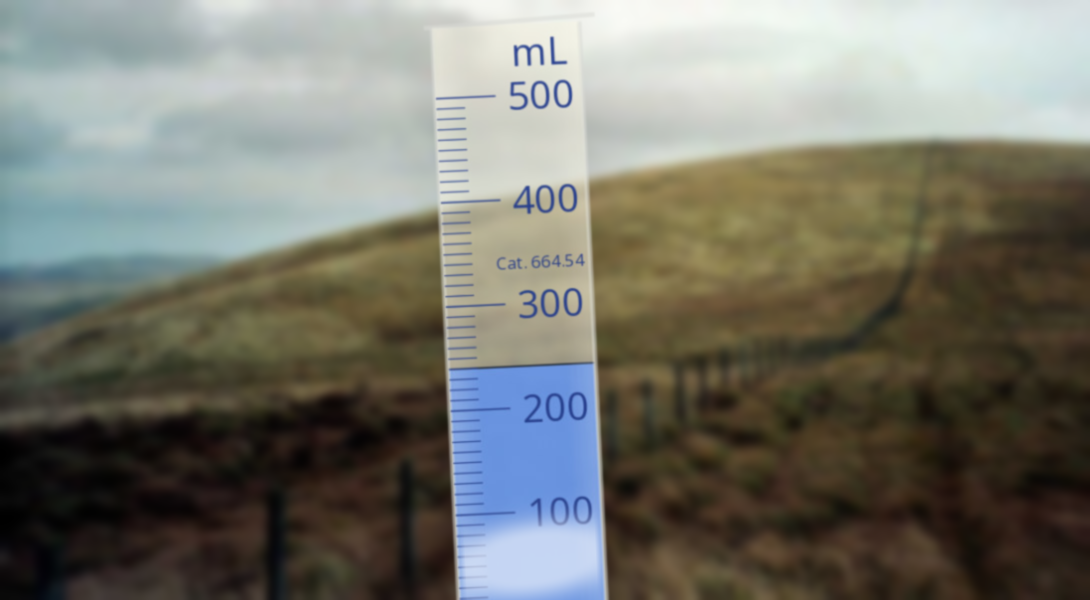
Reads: 240 mL
